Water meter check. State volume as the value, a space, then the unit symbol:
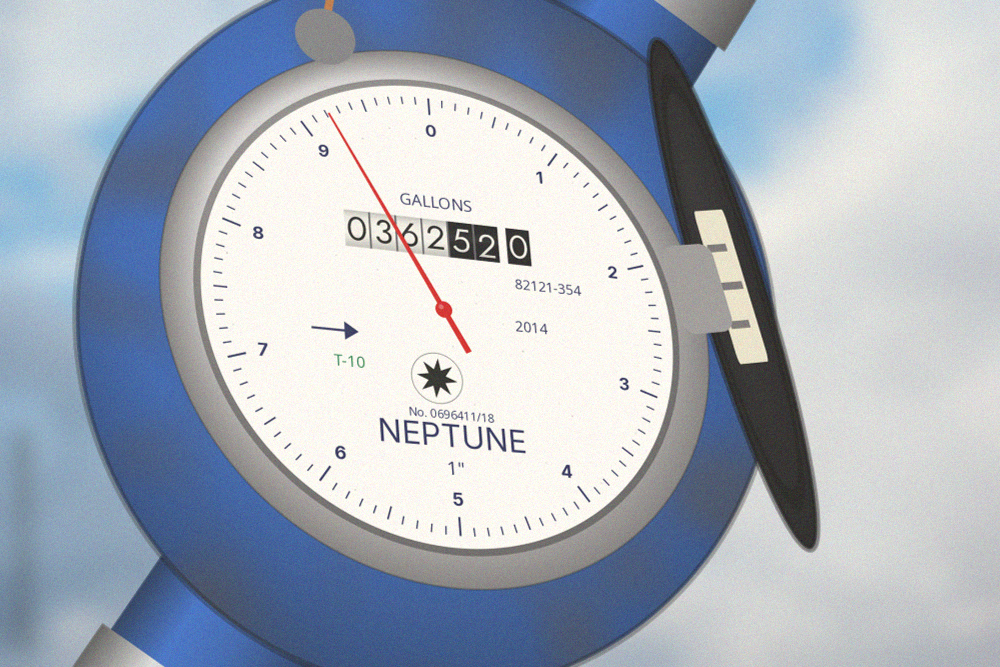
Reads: 362519.2 gal
